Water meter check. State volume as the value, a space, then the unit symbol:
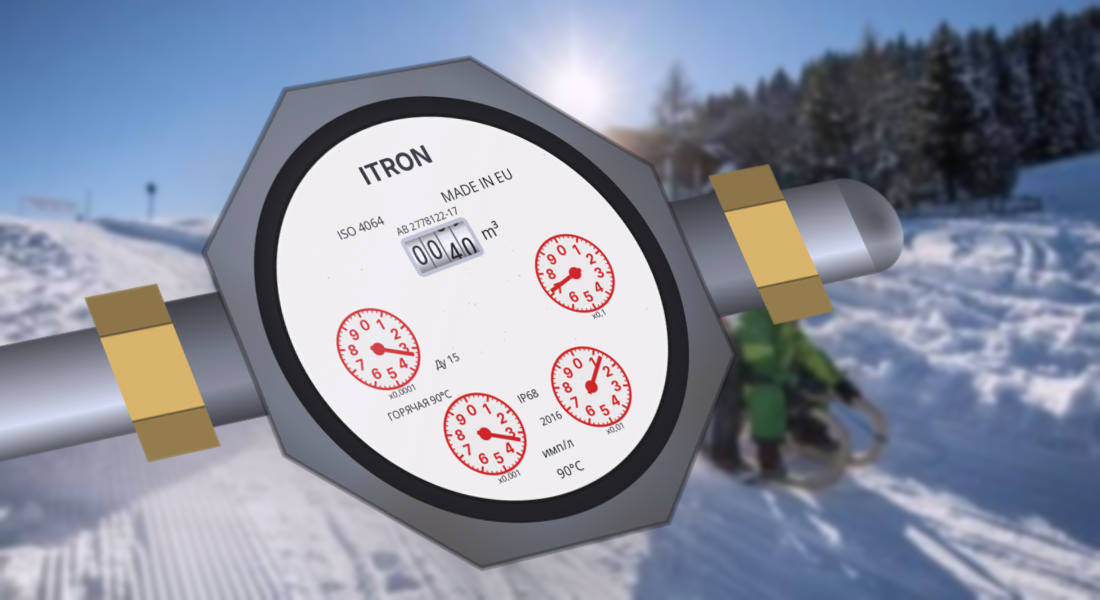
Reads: 39.7133 m³
